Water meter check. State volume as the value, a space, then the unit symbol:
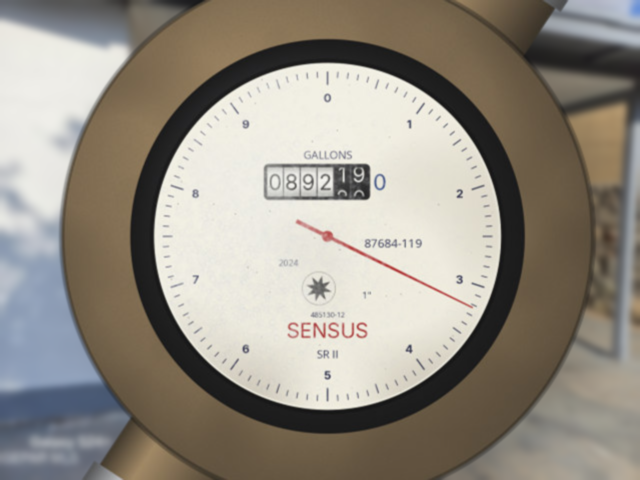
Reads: 892193.2 gal
